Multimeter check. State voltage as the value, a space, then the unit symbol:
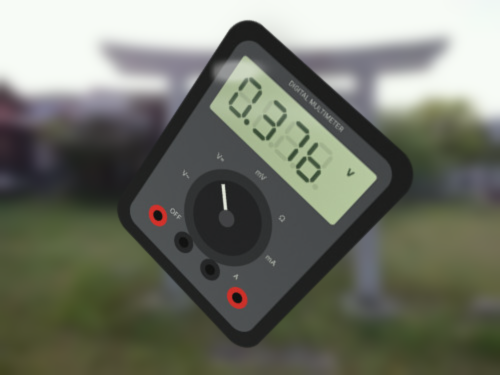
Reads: 0.376 V
